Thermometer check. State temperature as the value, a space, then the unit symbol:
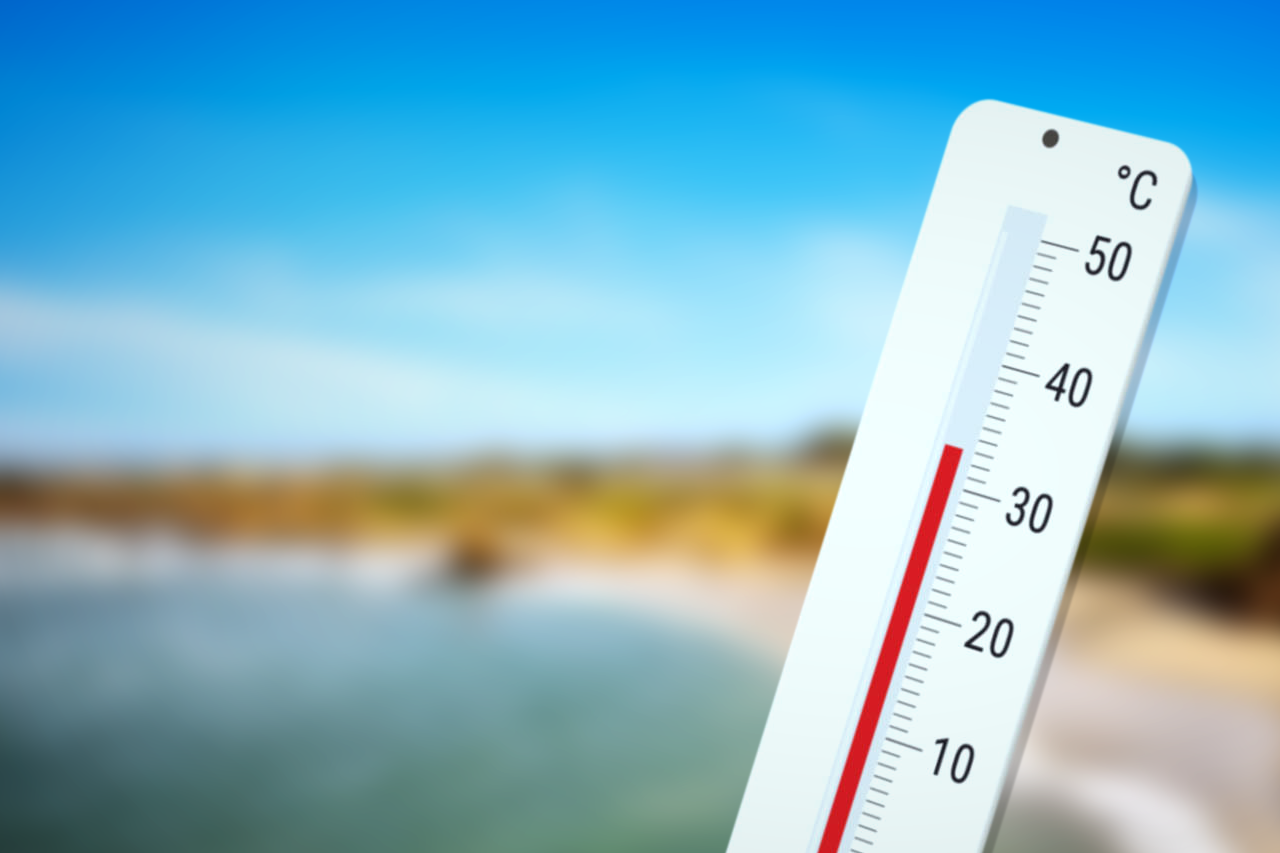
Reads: 33 °C
